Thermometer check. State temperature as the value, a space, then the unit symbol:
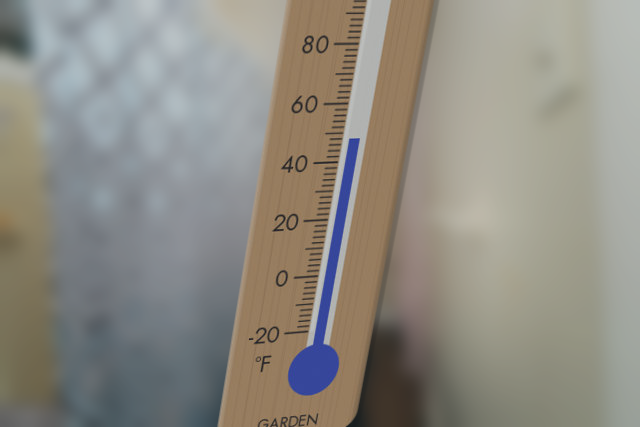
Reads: 48 °F
